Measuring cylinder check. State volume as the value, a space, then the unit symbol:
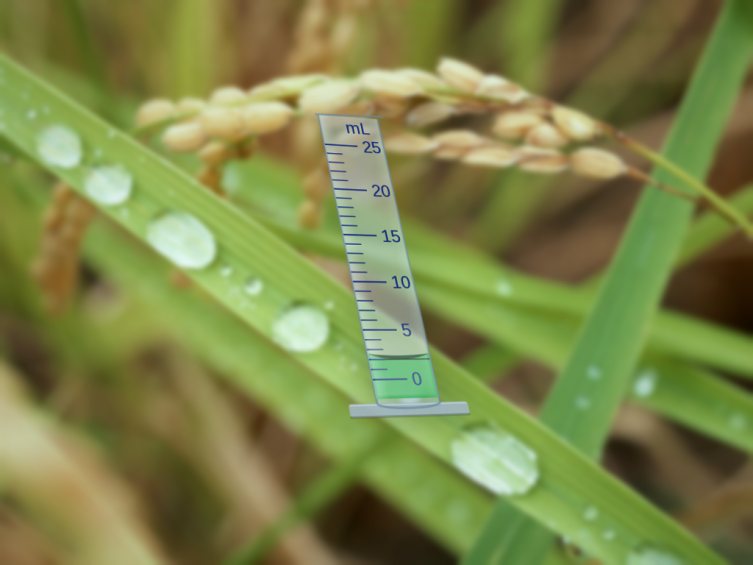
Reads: 2 mL
